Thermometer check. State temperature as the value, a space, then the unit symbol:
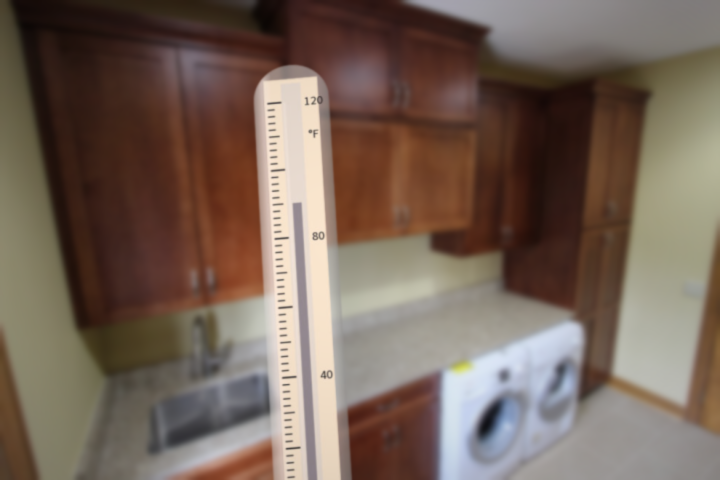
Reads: 90 °F
